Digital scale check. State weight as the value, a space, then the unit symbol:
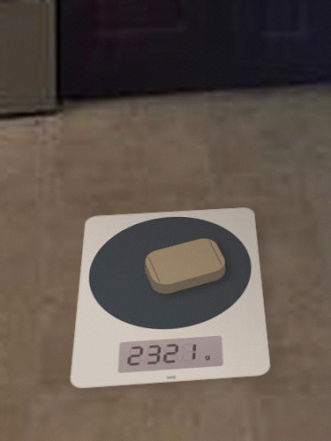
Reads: 2321 g
